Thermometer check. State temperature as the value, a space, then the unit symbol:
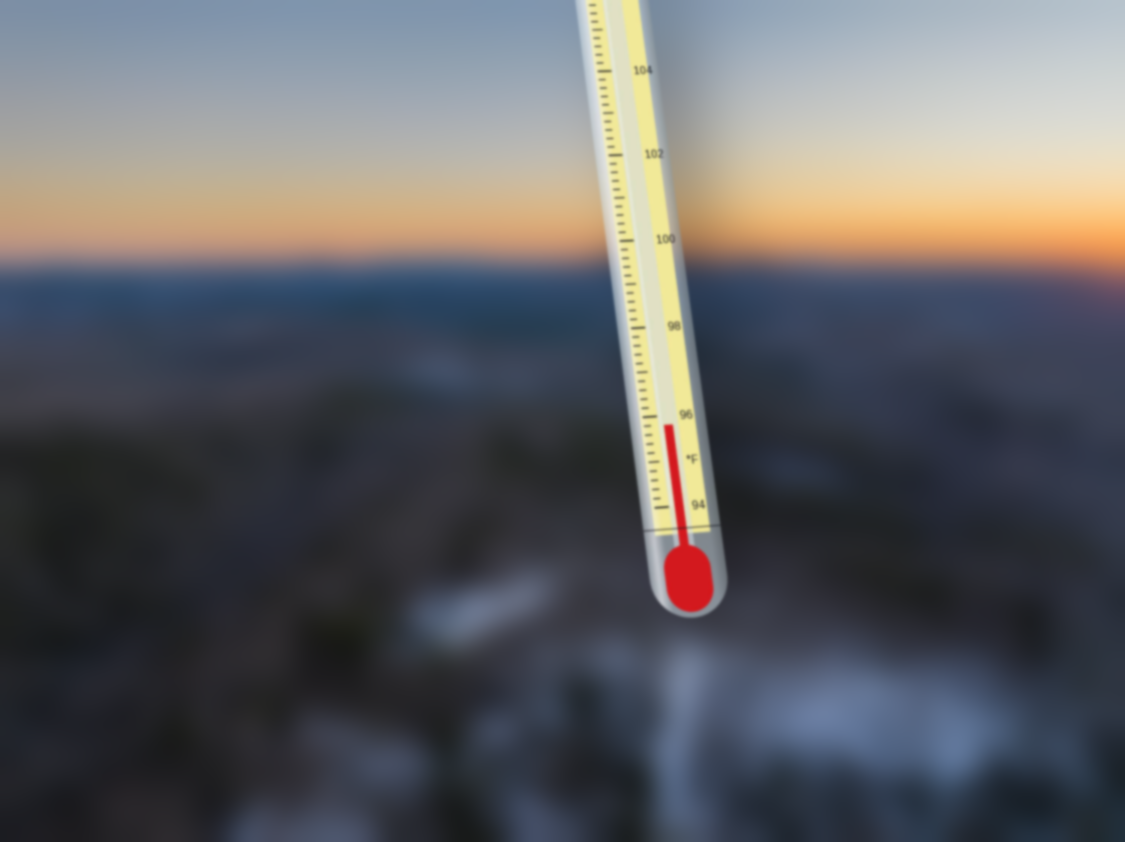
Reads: 95.8 °F
